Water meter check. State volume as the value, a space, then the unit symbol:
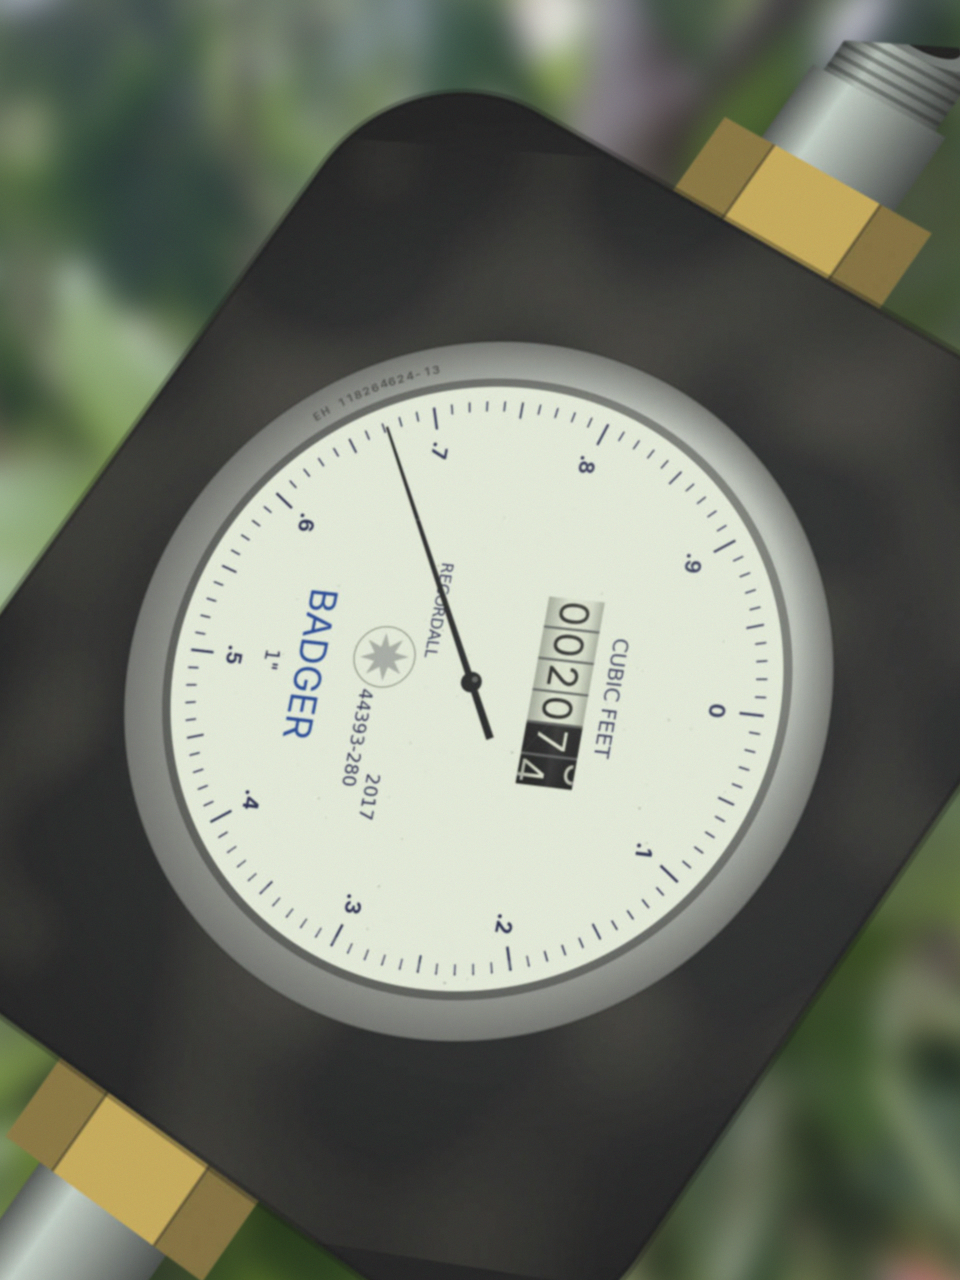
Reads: 2073.67 ft³
